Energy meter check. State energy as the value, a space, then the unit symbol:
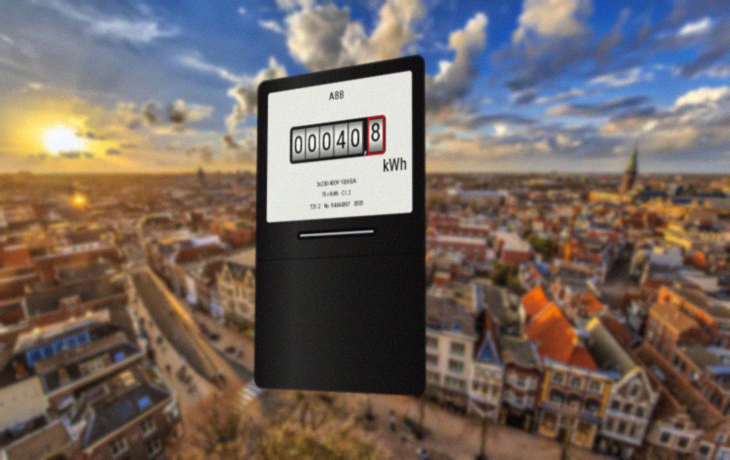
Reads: 40.8 kWh
